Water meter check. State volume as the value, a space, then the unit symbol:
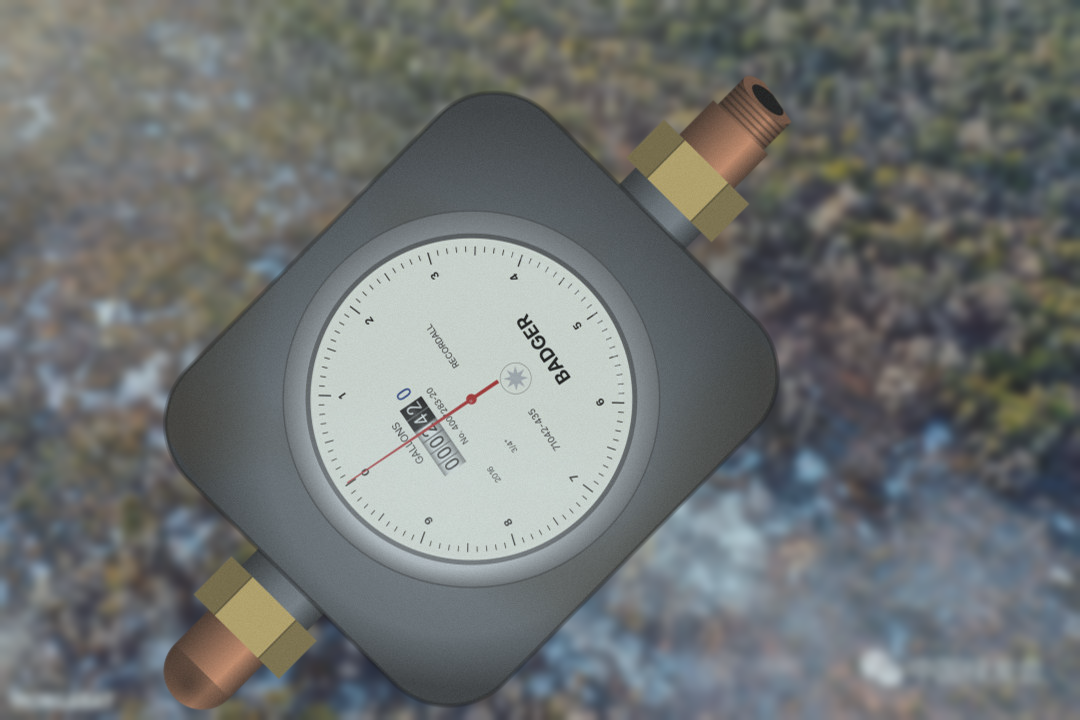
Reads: 2420.0 gal
